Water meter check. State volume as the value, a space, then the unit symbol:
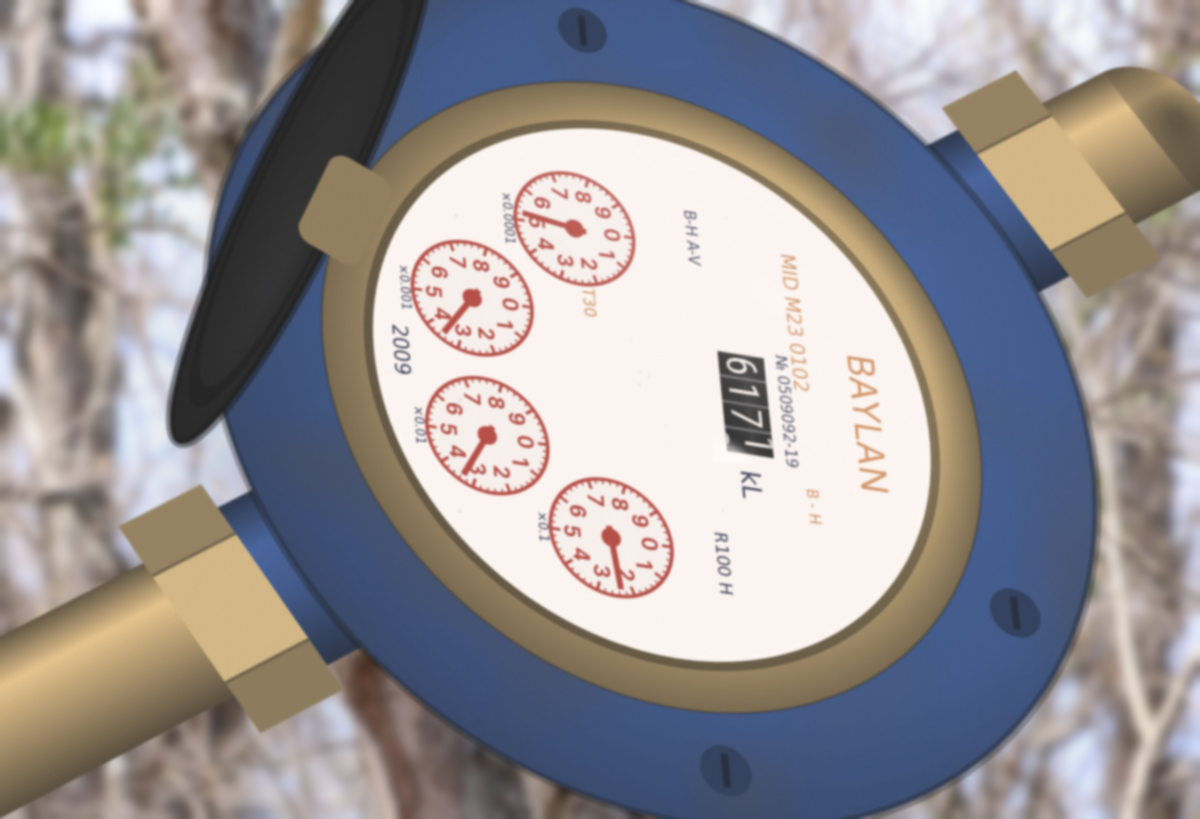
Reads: 6171.2335 kL
